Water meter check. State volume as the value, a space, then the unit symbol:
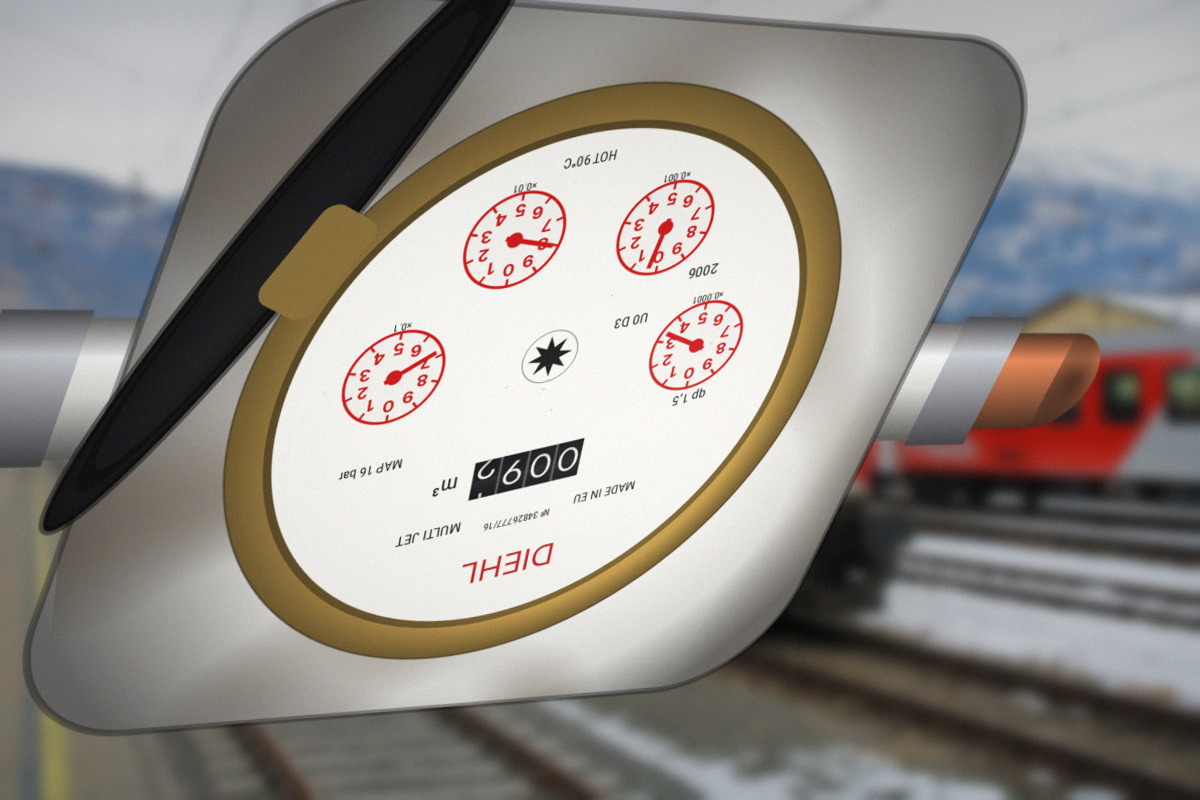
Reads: 91.6803 m³
